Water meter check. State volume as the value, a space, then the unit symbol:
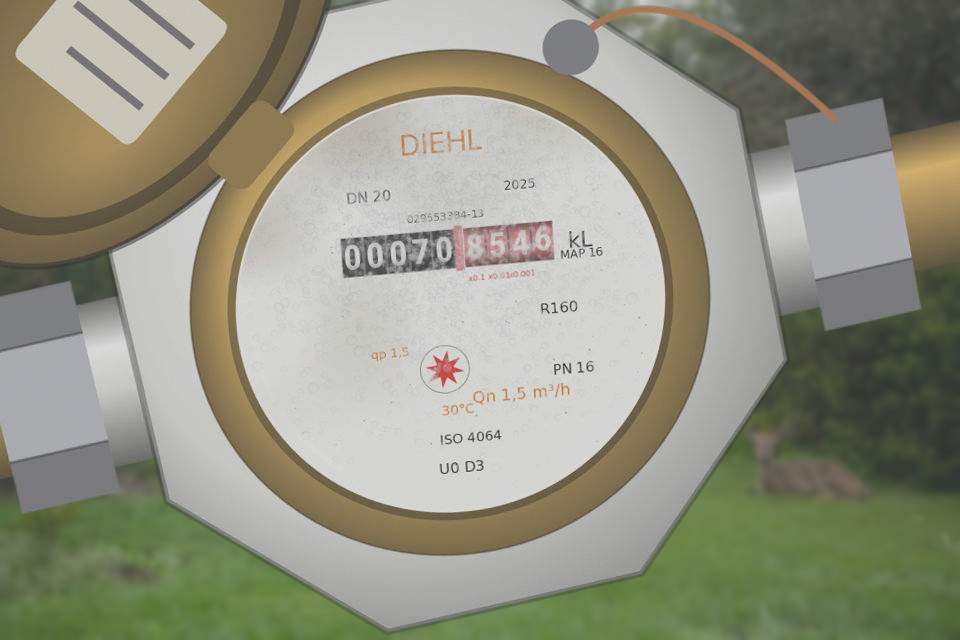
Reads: 70.8546 kL
